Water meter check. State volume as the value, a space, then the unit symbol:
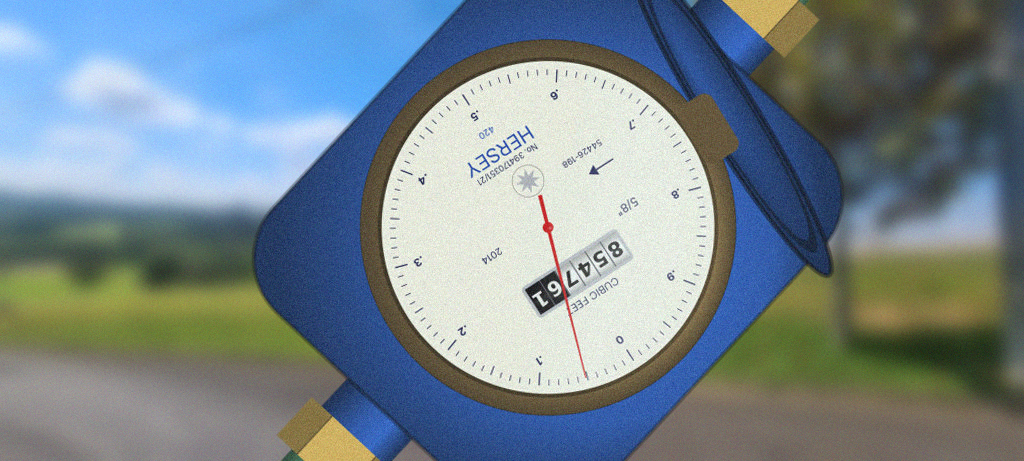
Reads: 854761.05 ft³
